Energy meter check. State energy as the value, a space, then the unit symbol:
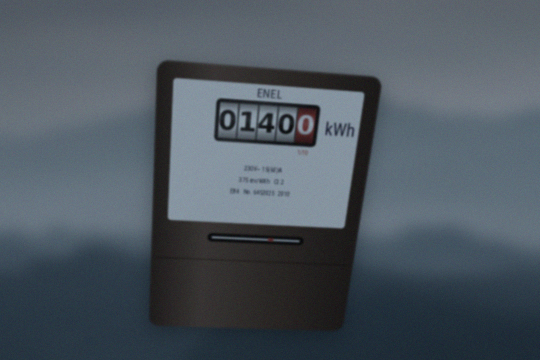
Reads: 140.0 kWh
